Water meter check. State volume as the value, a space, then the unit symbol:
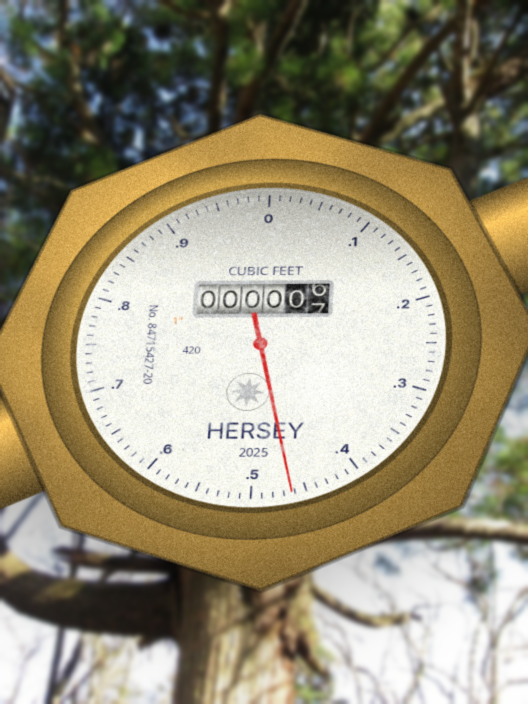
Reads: 6.46 ft³
